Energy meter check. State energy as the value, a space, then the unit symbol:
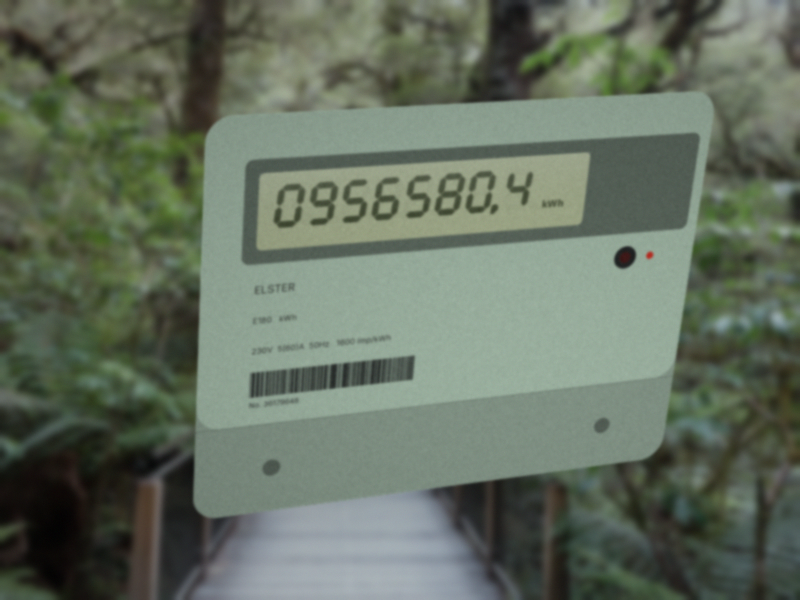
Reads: 956580.4 kWh
